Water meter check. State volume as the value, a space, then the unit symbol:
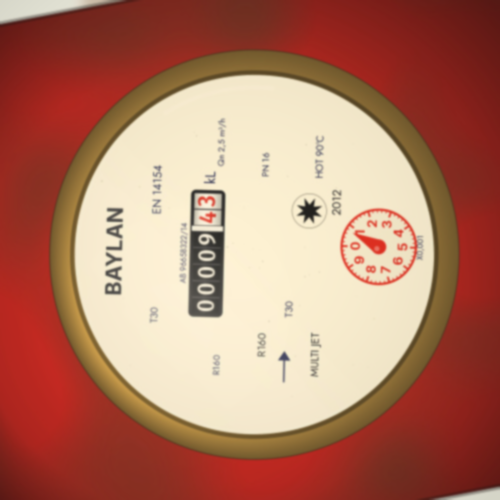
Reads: 9.430 kL
